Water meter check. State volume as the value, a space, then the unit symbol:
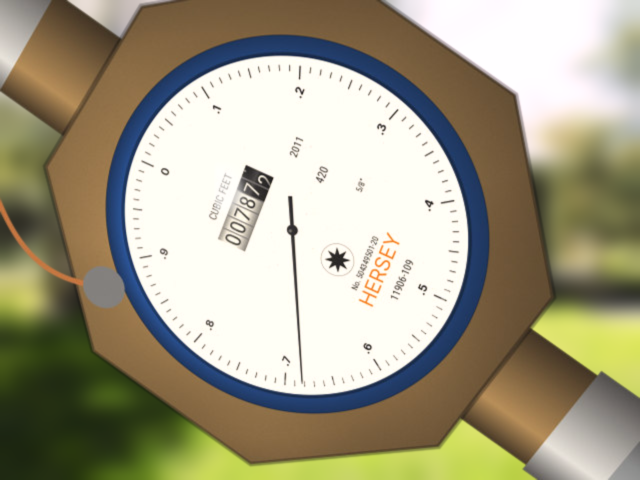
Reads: 7871.68 ft³
